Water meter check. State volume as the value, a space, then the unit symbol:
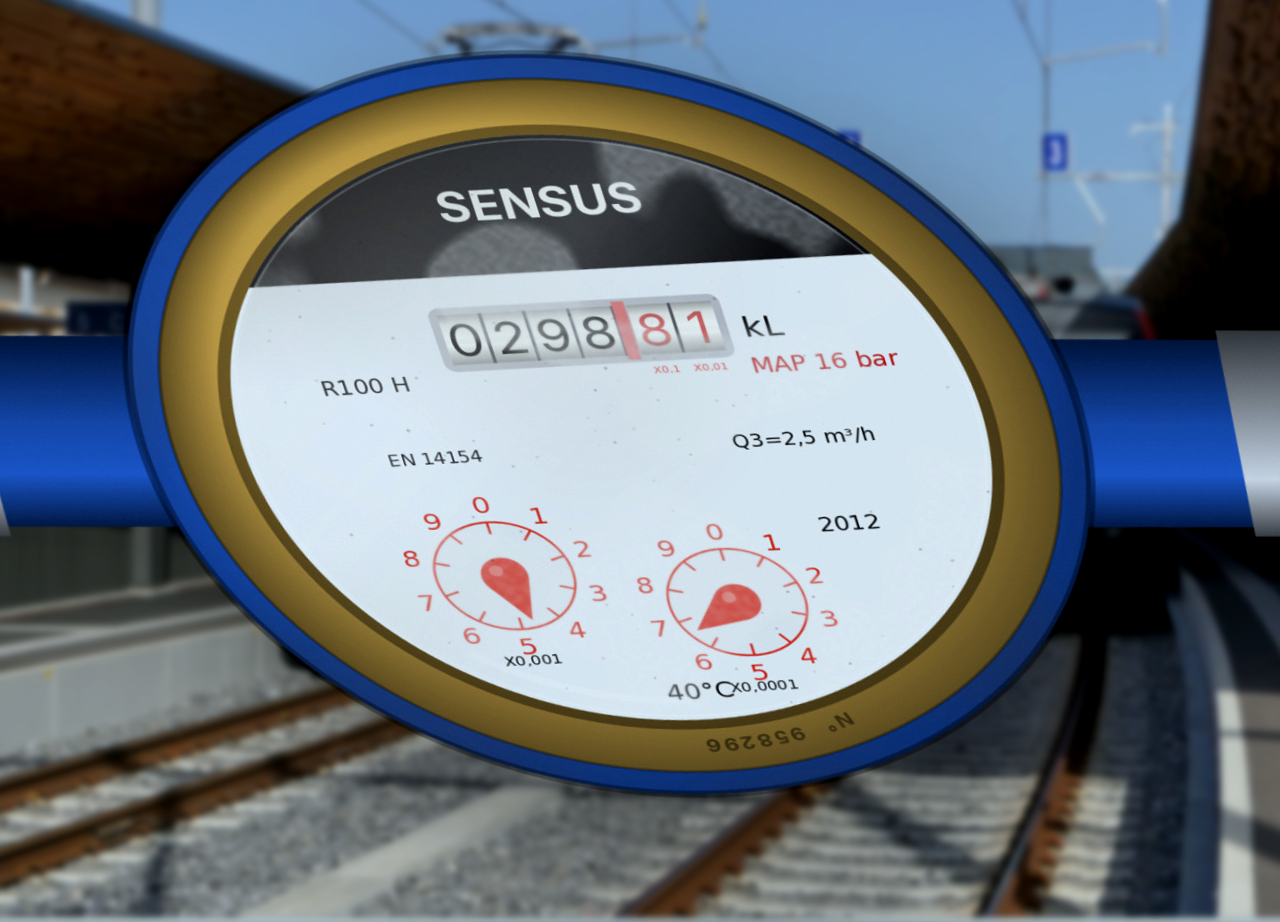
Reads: 298.8146 kL
